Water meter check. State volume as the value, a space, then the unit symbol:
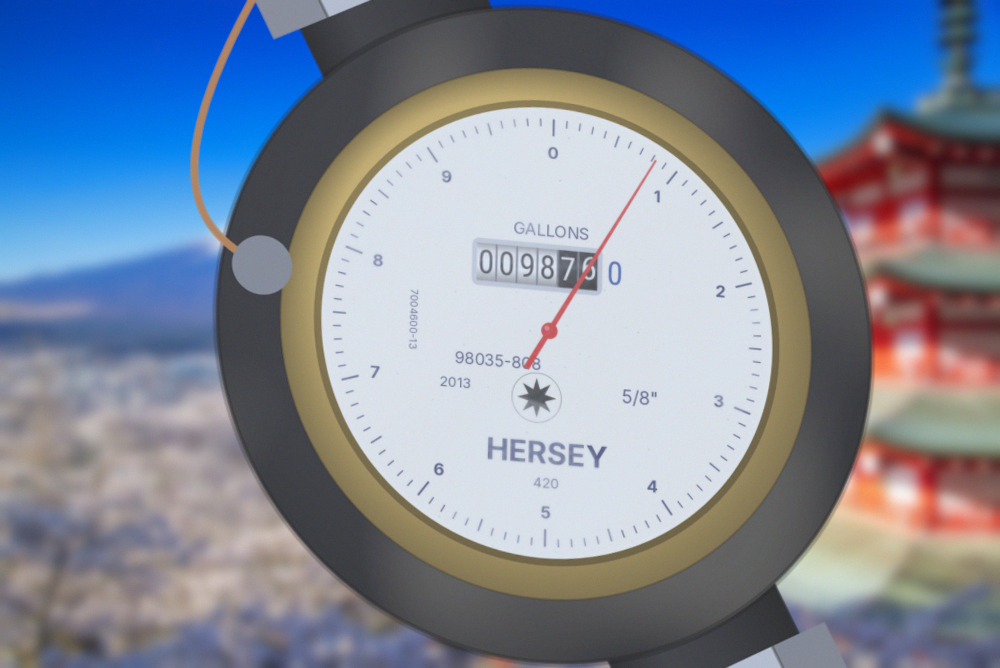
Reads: 98760.8 gal
